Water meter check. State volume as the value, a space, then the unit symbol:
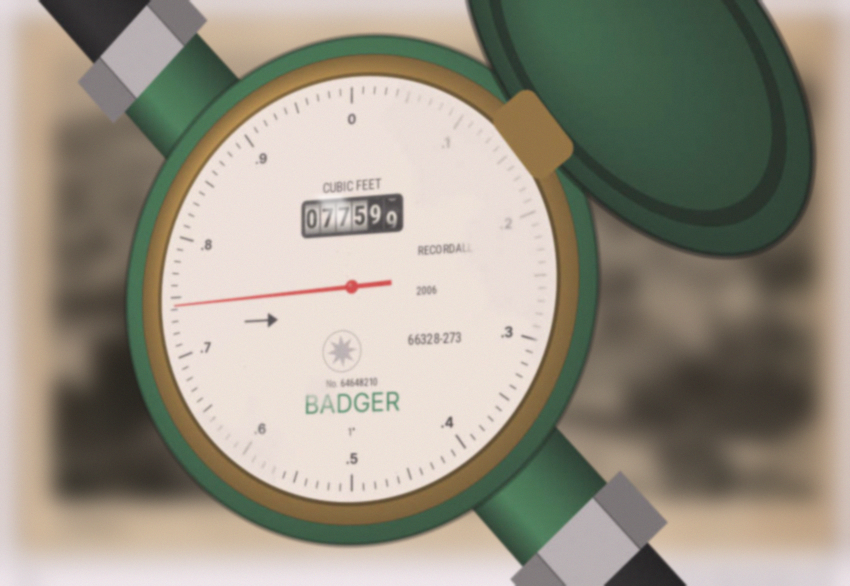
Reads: 77598.74 ft³
